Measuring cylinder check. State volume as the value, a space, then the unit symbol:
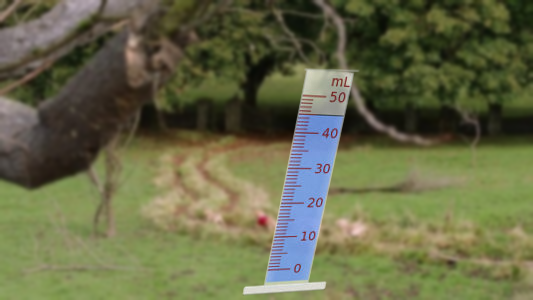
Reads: 45 mL
